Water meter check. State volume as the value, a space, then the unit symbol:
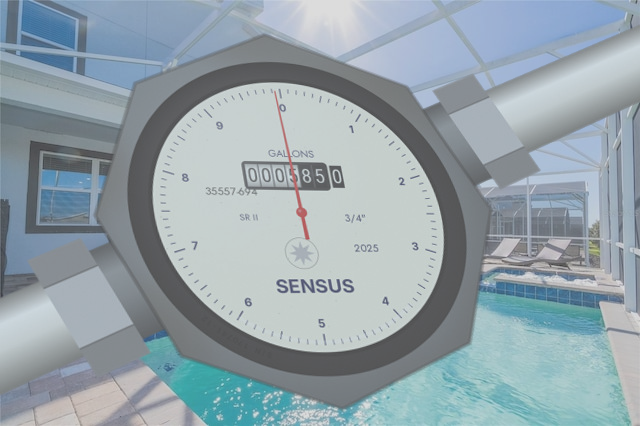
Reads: 5849.9 gal
